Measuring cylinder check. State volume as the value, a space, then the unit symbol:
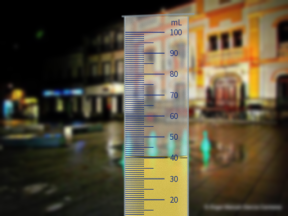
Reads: 40 mL
